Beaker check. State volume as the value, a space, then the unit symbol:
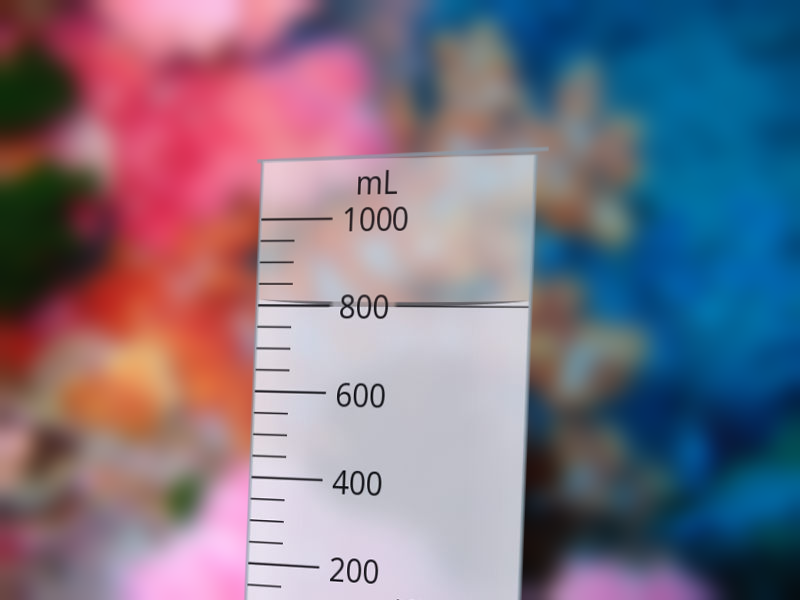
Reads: 800 mL
